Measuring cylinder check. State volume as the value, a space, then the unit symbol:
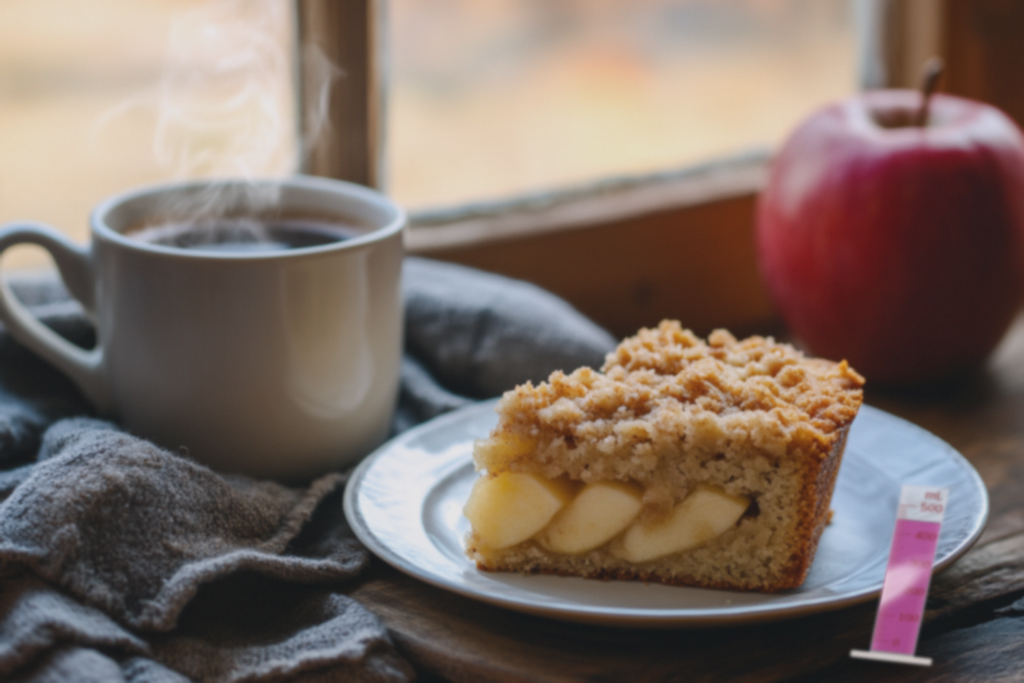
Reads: 450 mL
